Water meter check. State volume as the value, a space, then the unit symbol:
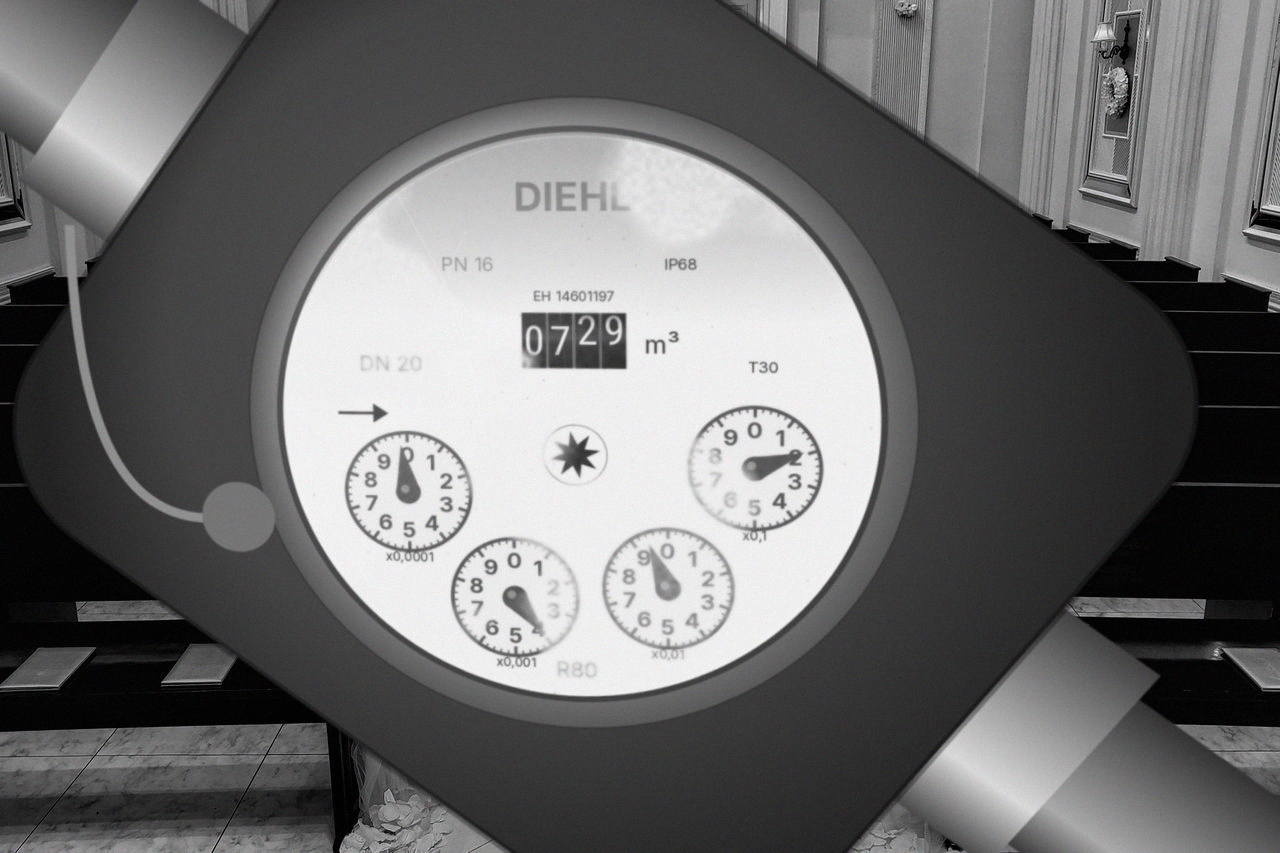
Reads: 729.1939 m³
